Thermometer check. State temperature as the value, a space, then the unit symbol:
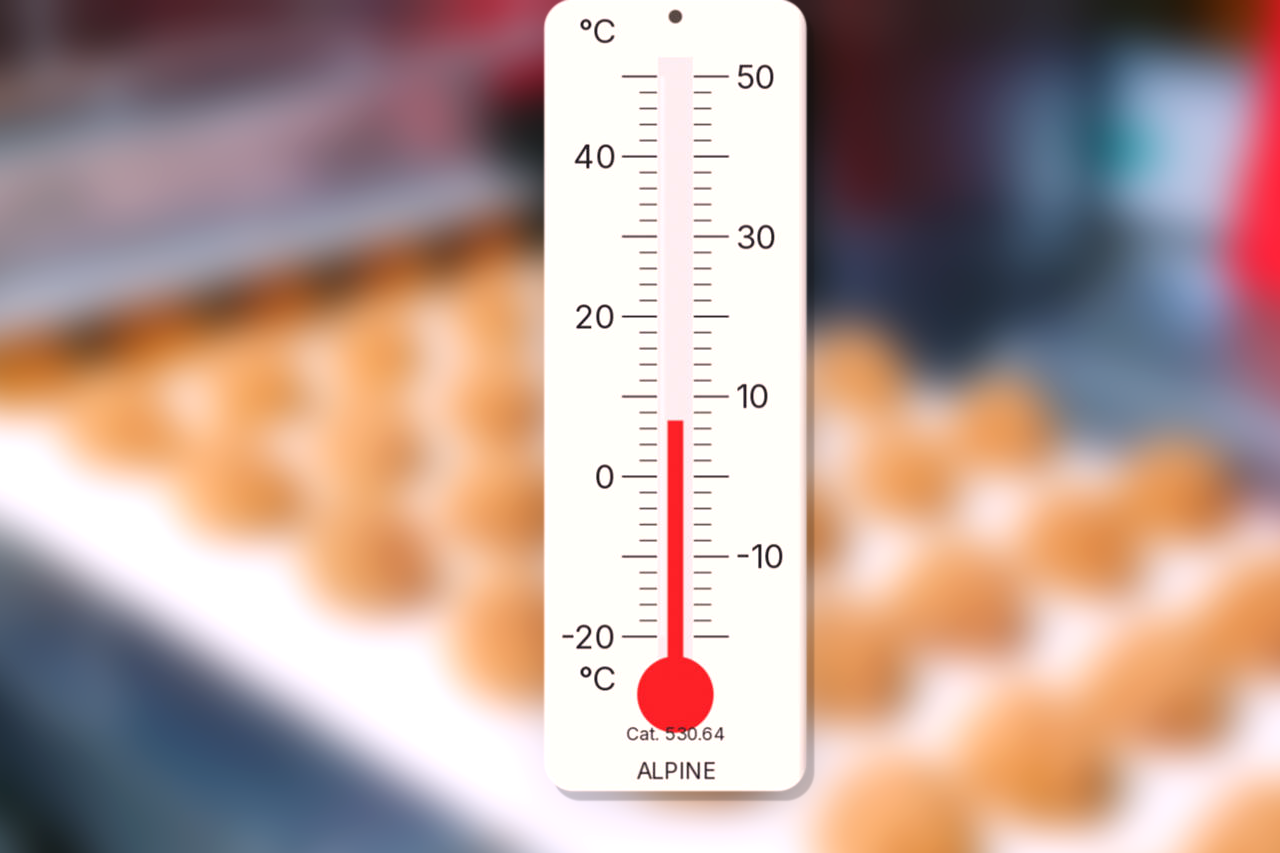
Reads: 7 °C
